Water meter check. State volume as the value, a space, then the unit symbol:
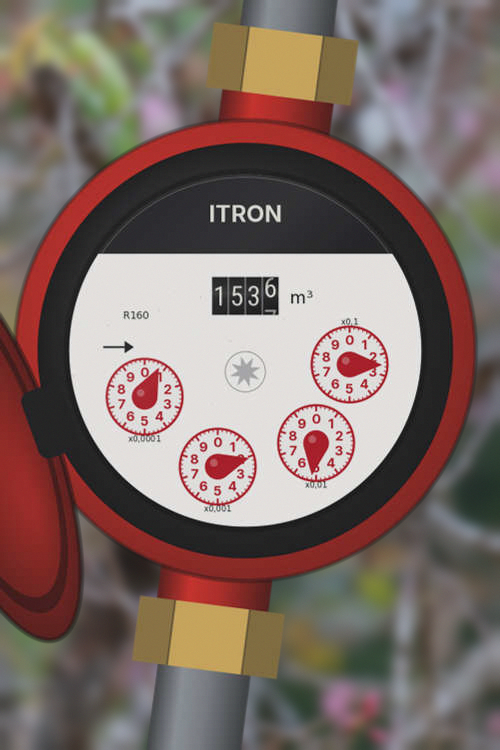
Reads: 1536.2520 m³
